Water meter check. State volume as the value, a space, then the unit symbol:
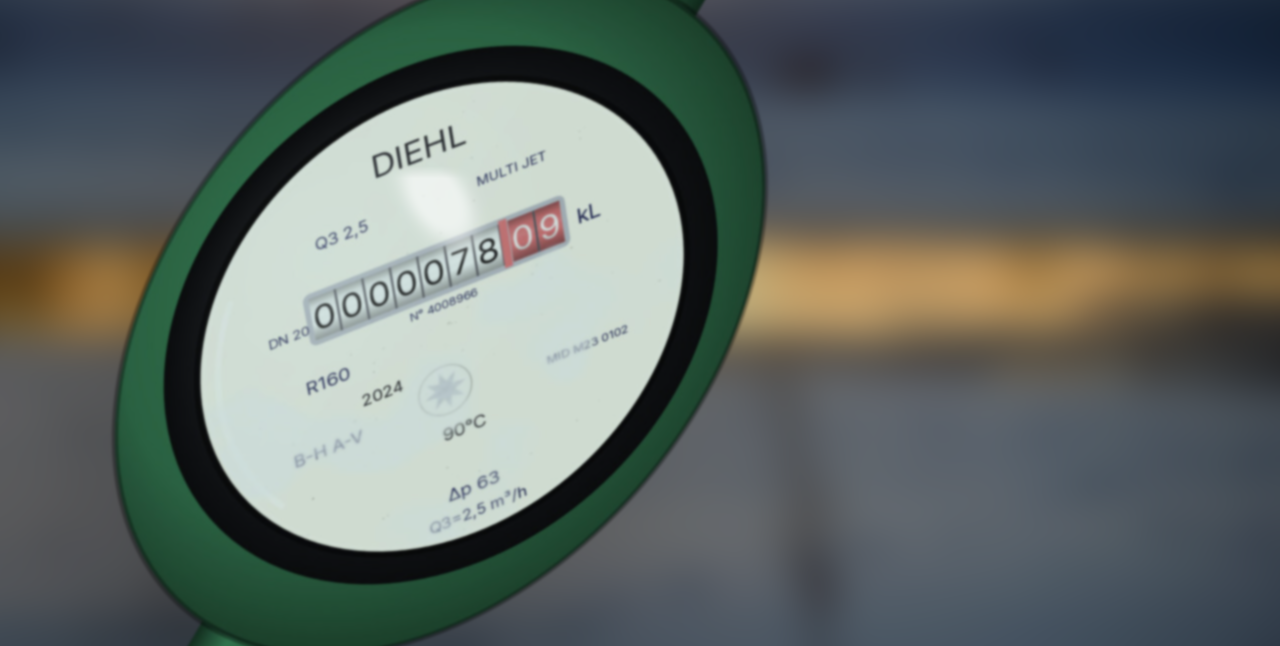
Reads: 78.09 kL
